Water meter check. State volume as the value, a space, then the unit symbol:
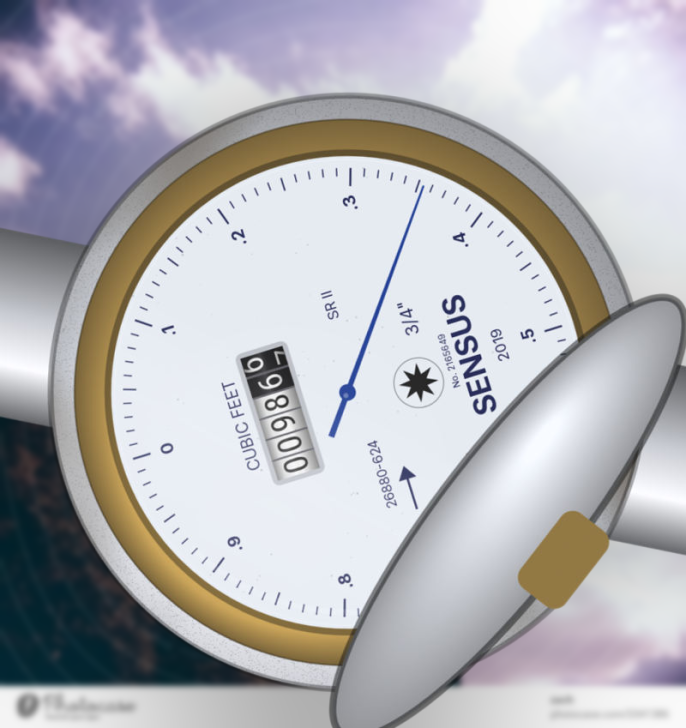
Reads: 9866.35 ft³
